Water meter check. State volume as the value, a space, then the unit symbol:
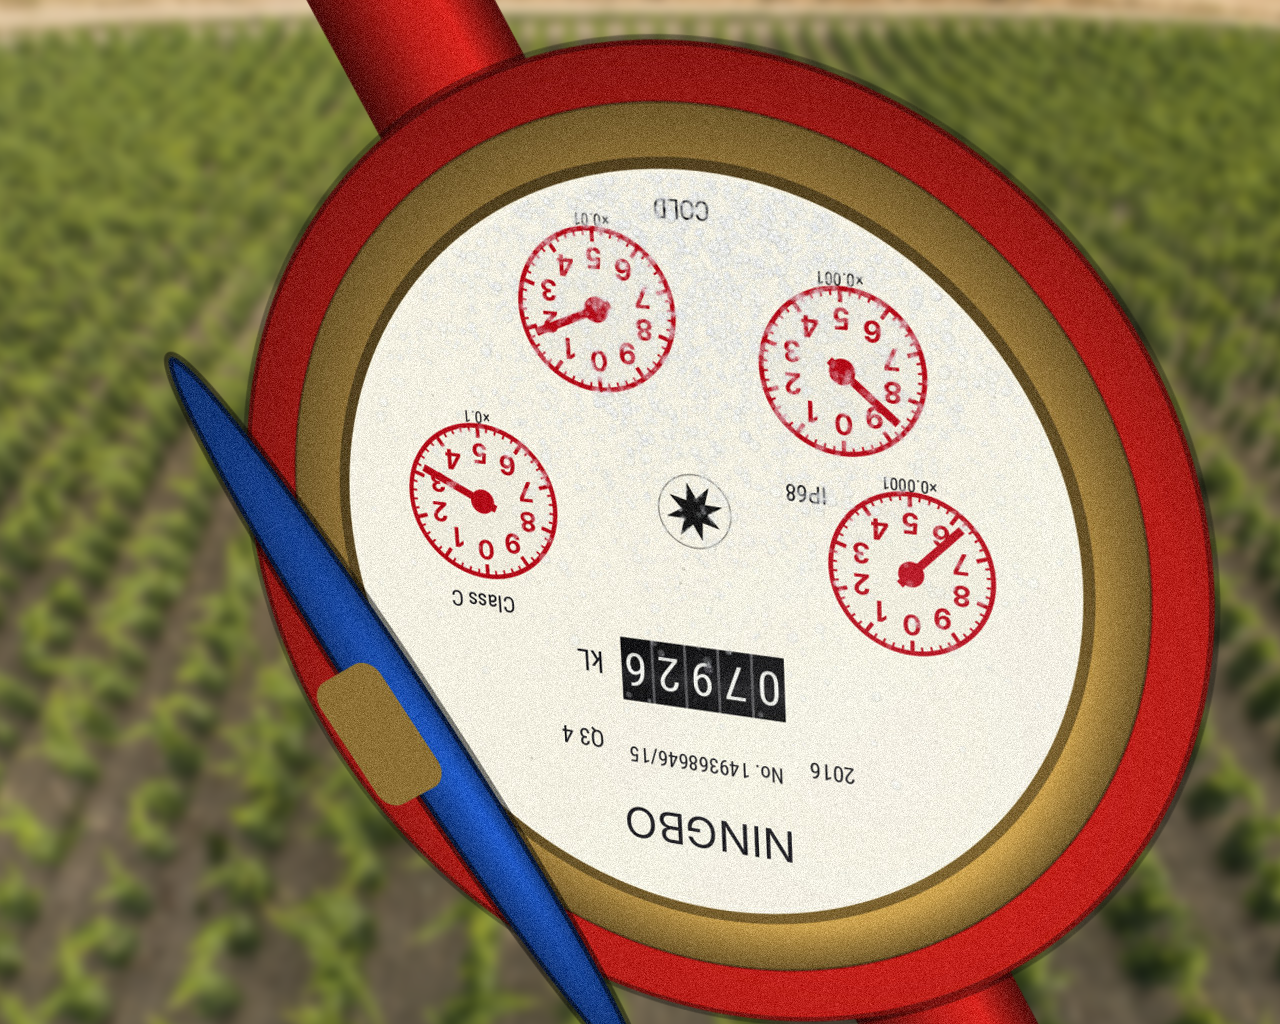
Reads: 7926.3186 kL
